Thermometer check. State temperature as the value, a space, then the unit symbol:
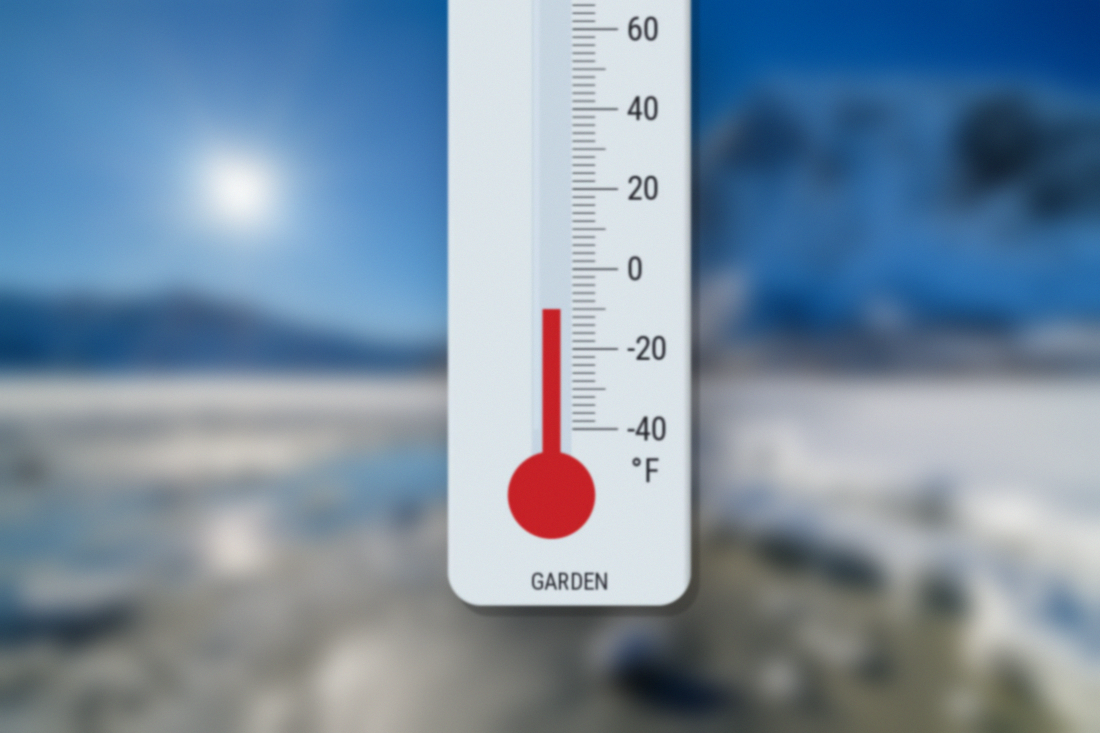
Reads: -10 °F
